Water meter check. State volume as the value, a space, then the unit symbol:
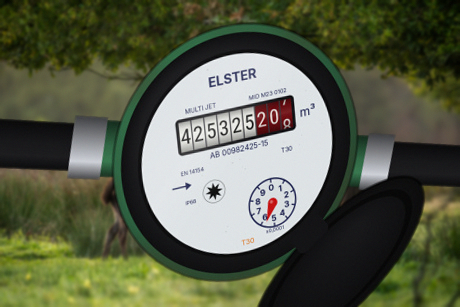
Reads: 425325.2075 m³
